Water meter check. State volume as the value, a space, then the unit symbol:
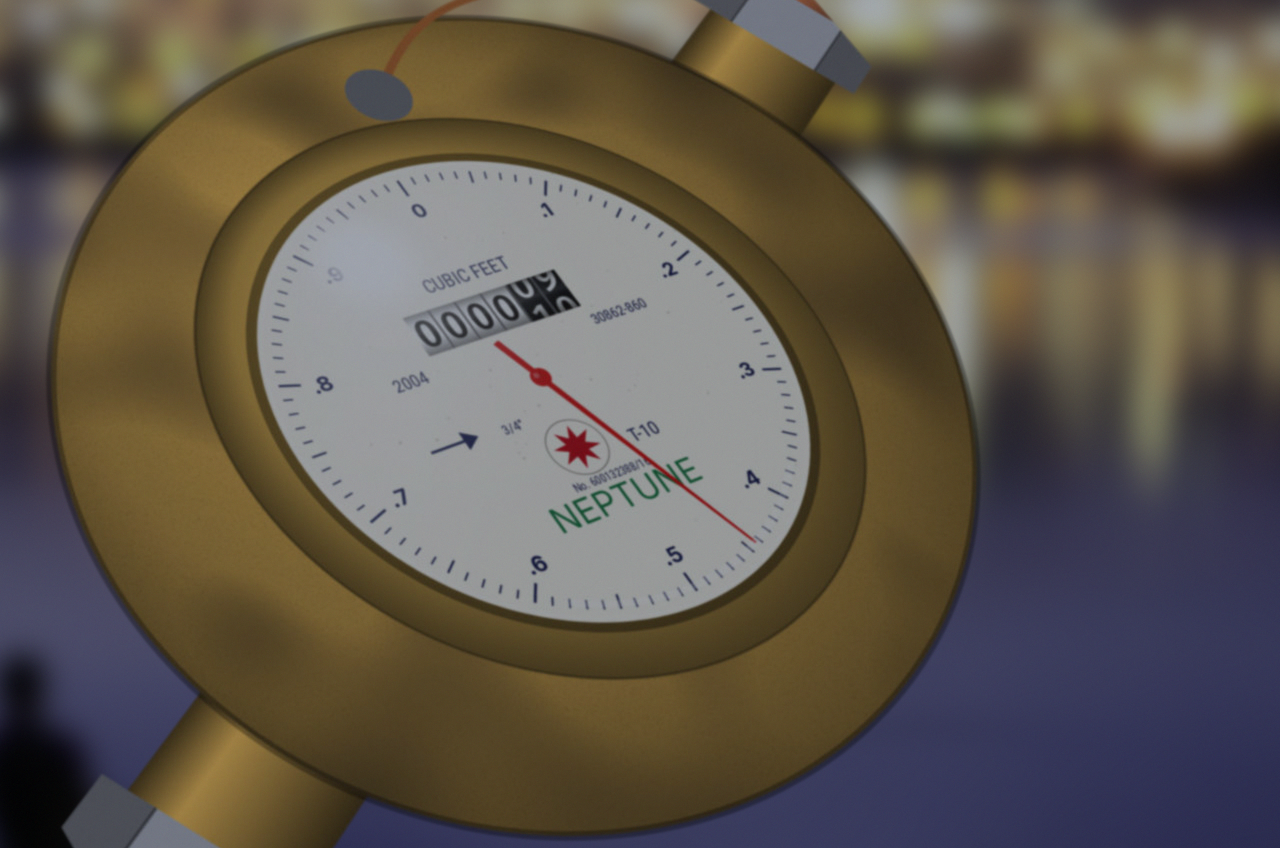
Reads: 9.44 ft³
